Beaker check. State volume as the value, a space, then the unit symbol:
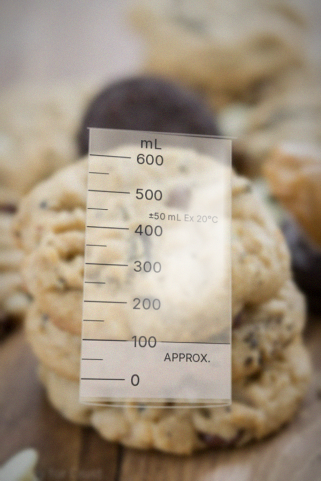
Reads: 100 mL
